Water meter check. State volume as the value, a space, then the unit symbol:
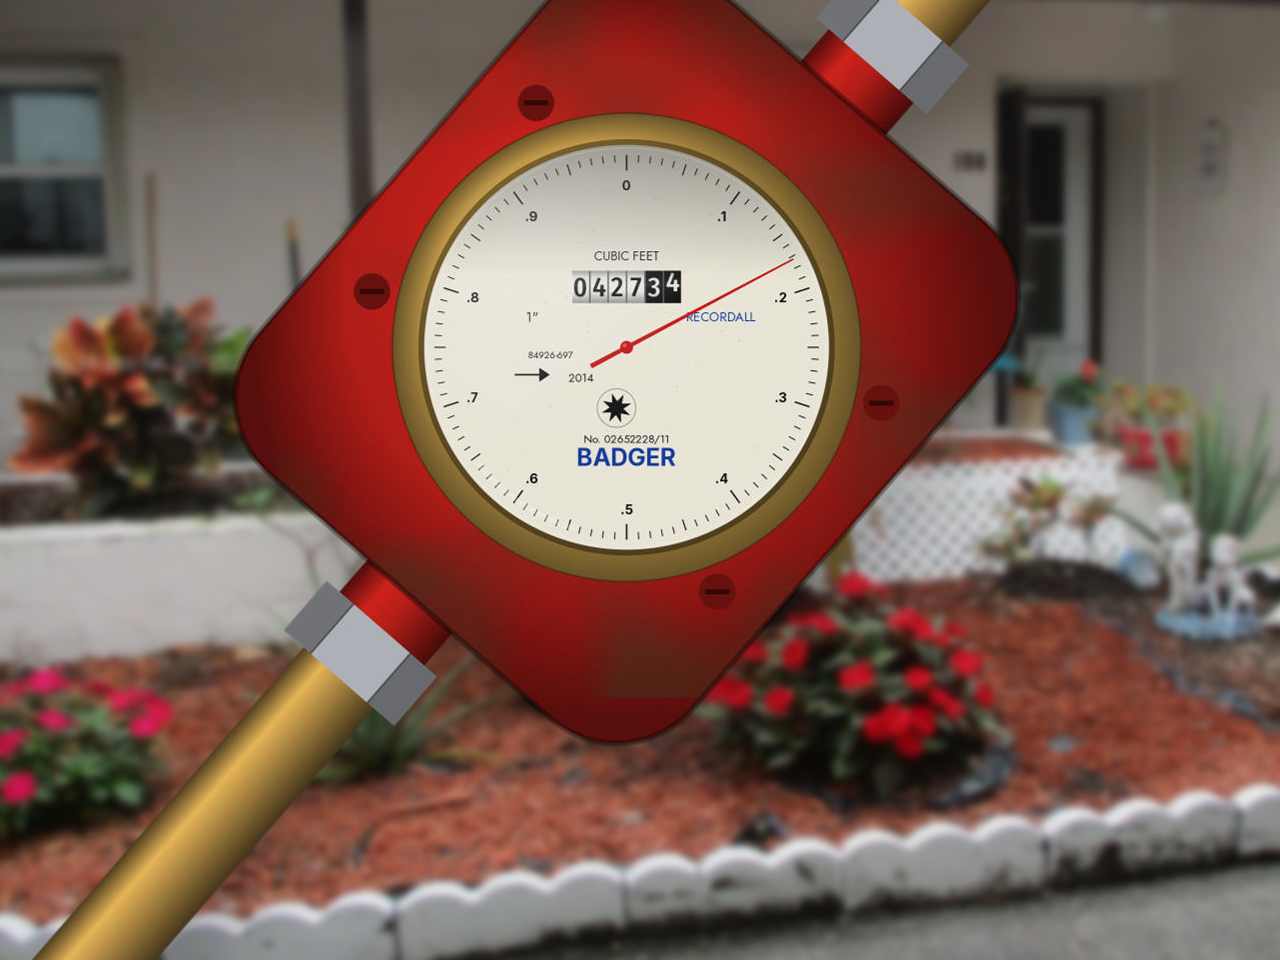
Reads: 42734.17 ft³
